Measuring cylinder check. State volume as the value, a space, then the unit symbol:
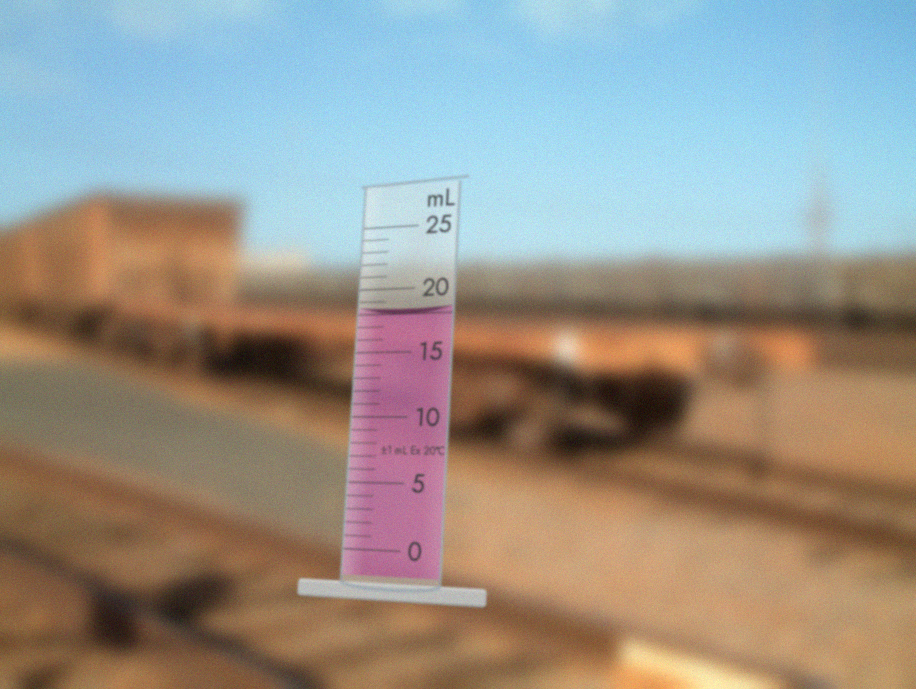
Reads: 18 mL
